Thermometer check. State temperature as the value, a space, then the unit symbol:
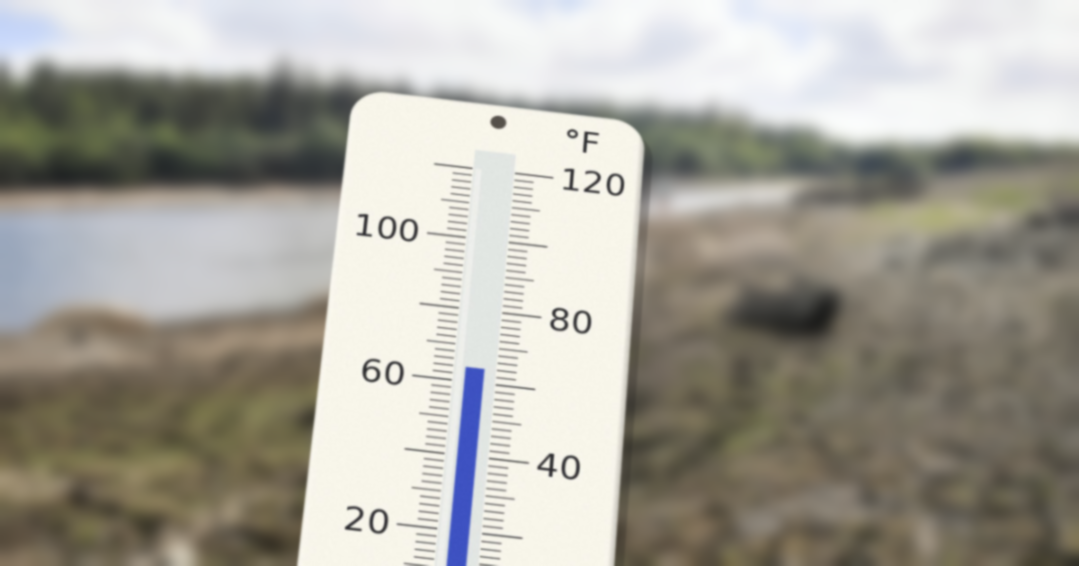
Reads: 64 °F
